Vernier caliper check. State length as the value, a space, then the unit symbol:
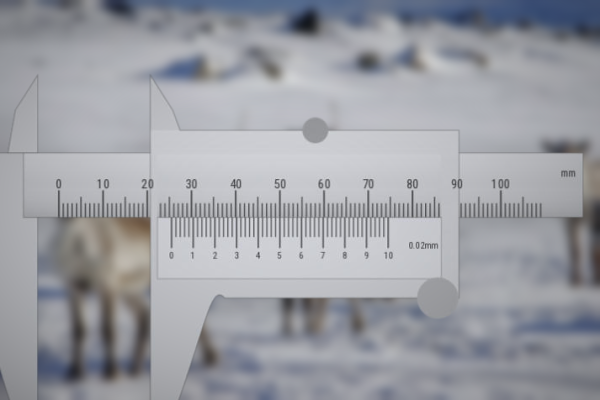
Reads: 25.5 mm
